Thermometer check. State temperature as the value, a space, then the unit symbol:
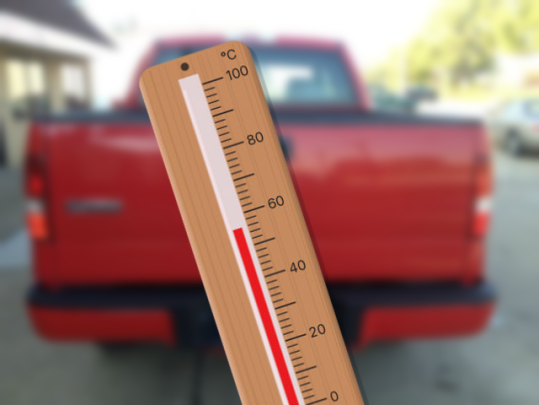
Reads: 56 °C
